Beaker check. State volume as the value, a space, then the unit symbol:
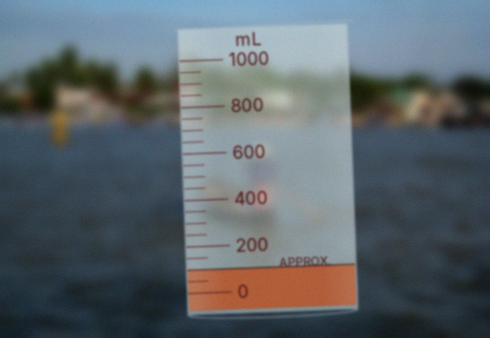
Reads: 100 mL
